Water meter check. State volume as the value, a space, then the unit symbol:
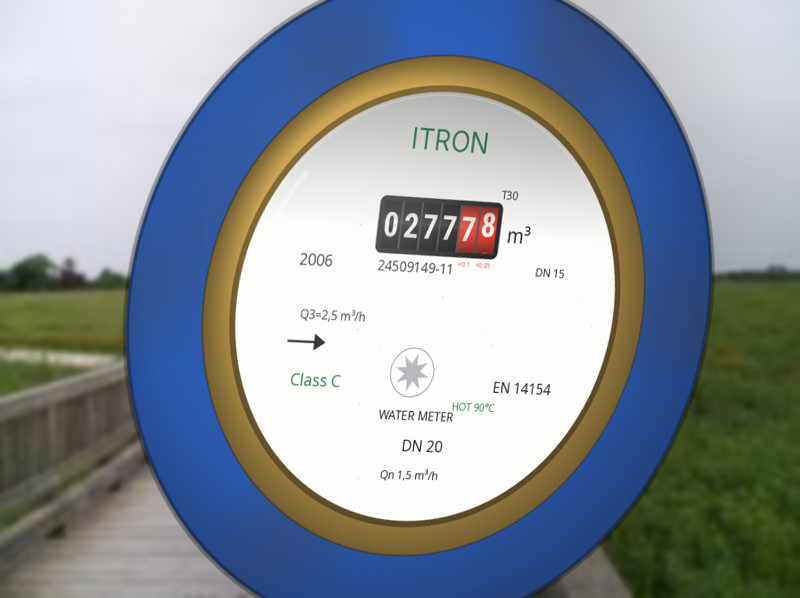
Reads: 277.78 m³
